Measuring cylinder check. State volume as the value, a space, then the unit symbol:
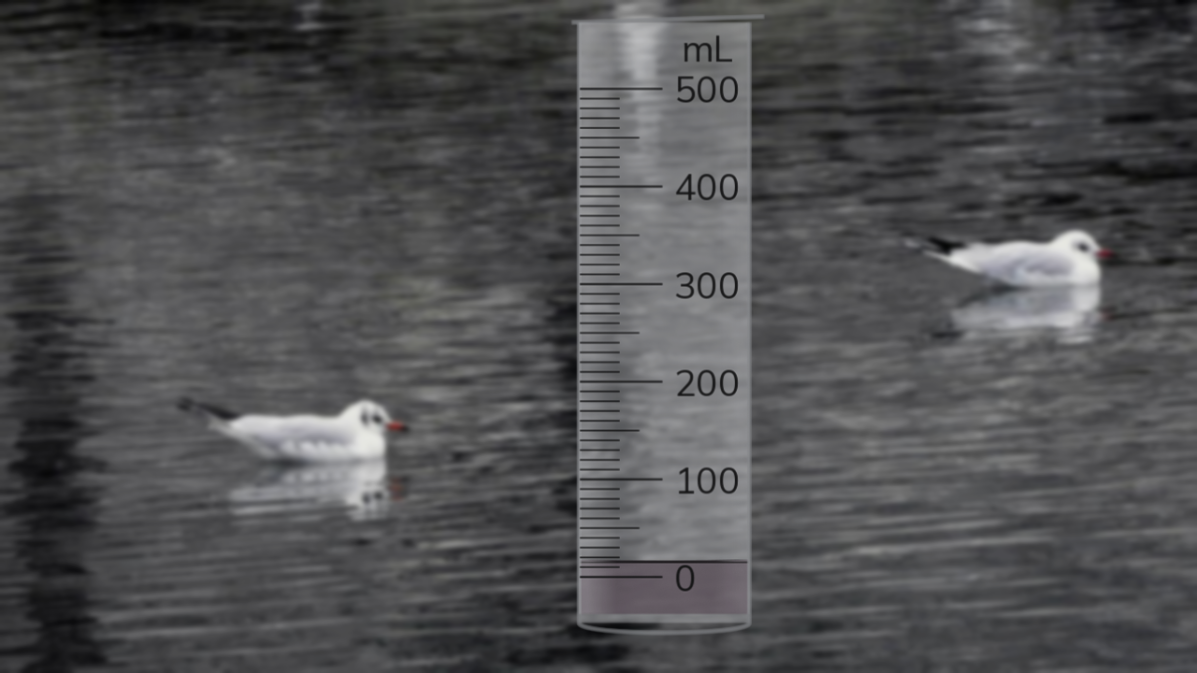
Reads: 15 mL
